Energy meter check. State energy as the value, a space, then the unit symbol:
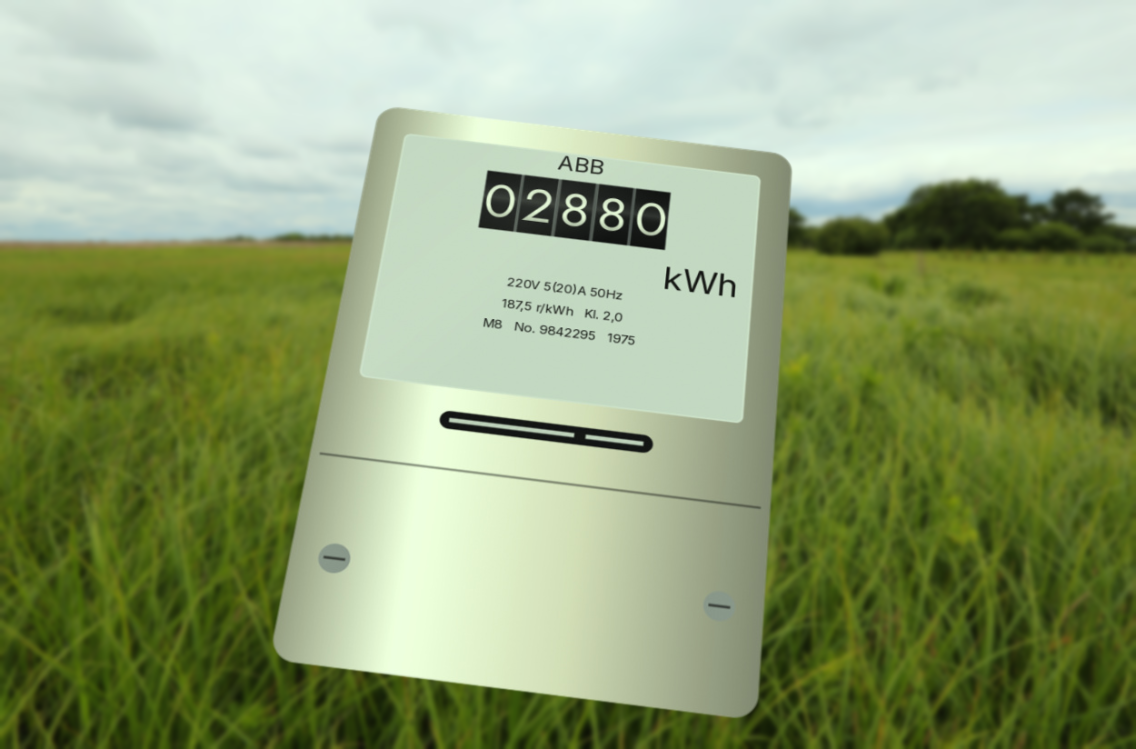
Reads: 2880 kWh
